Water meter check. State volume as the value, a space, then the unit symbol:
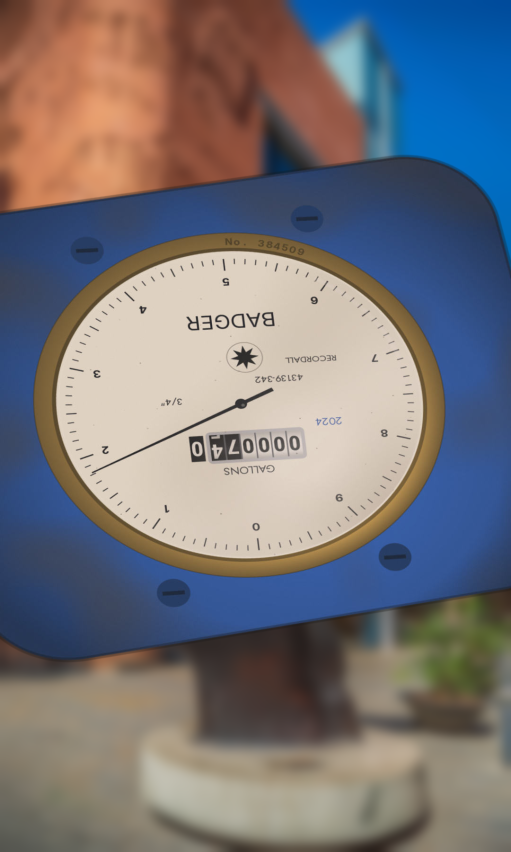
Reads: 741.8 gal
